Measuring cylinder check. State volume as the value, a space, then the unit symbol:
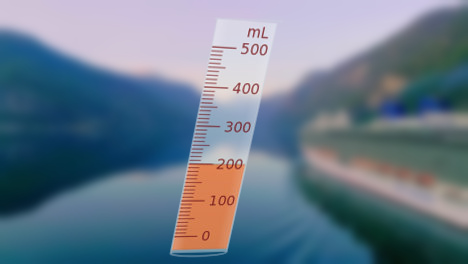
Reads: 200 mL
